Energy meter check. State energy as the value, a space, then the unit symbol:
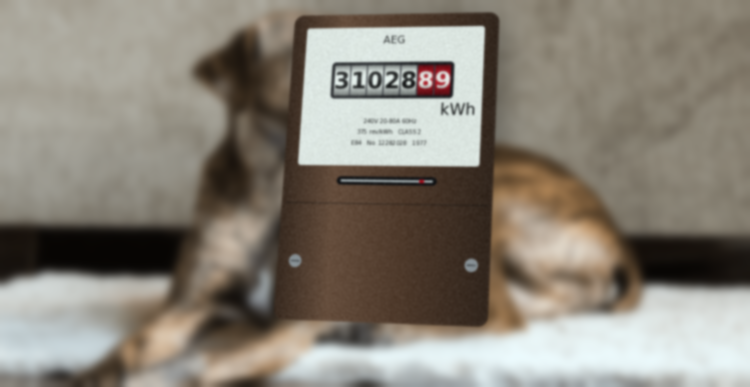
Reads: 31028.89 kWh
